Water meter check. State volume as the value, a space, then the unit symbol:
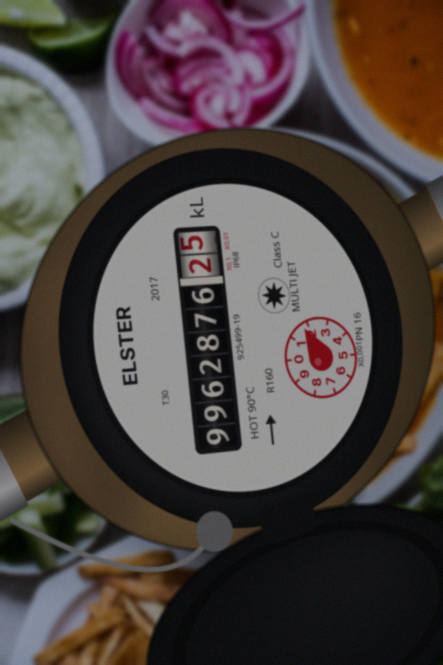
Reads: 9962876.251 kL
